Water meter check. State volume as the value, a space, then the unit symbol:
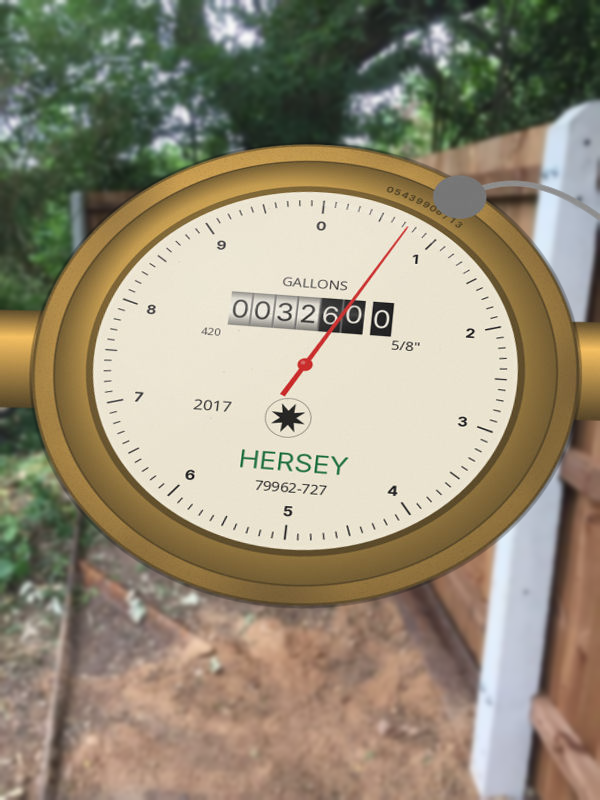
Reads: 32600.7 gal
